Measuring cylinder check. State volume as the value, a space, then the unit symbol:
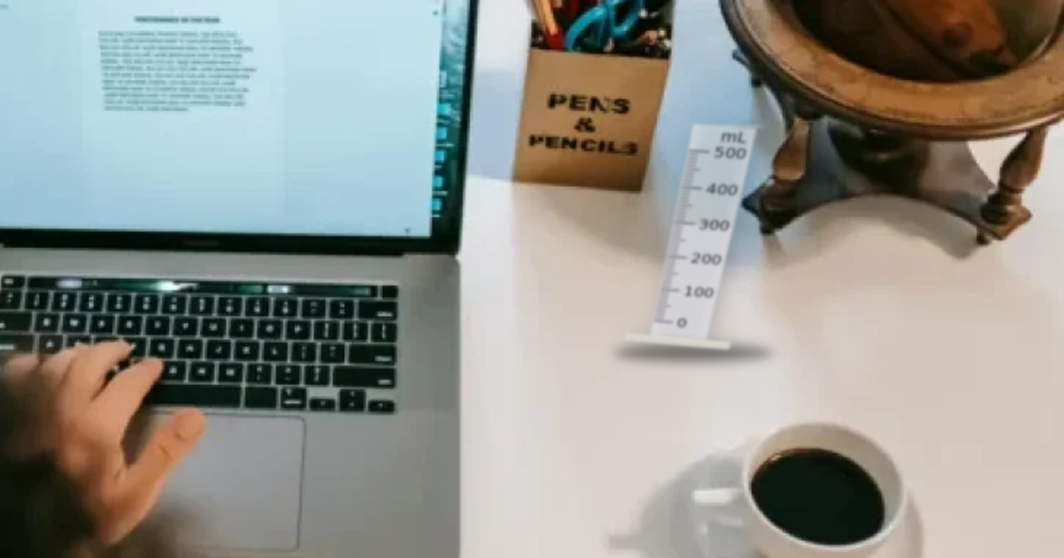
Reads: 300 mL
